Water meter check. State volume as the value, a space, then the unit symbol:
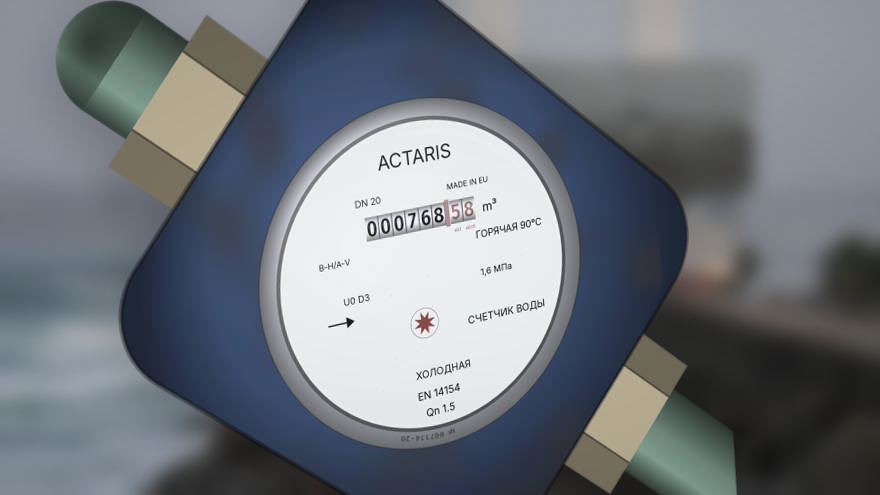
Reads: 768.58 m³
